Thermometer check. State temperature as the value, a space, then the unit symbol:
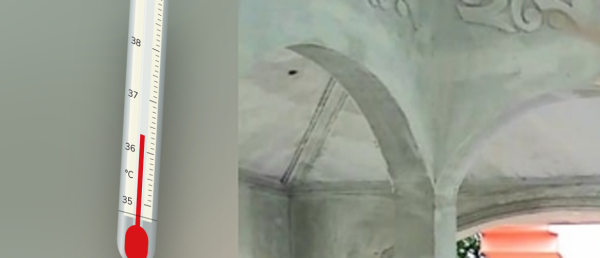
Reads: 36.3 °C
